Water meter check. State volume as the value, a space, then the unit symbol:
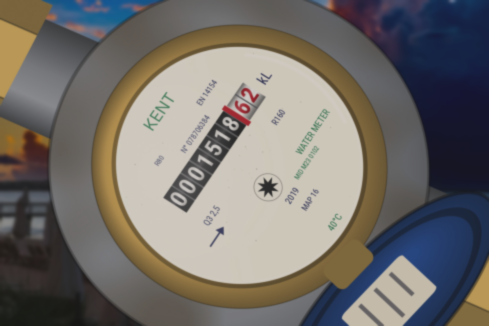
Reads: 1518.62 kL
